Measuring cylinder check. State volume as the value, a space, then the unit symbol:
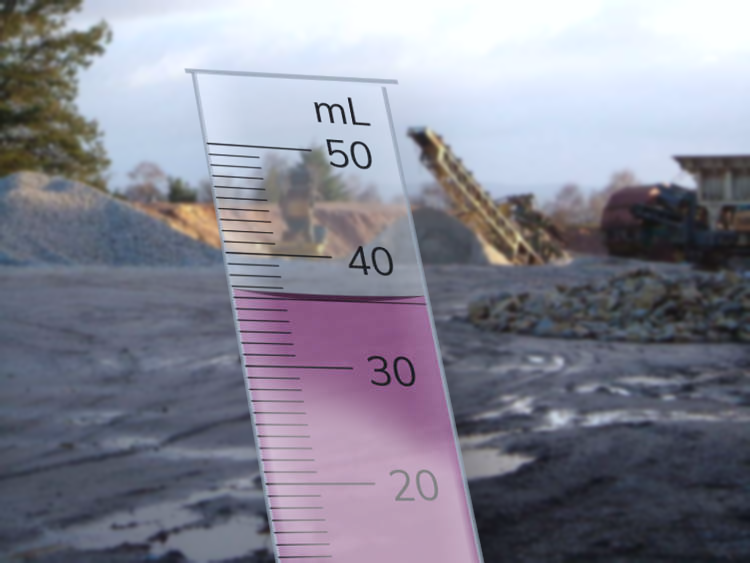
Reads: 36 mL
